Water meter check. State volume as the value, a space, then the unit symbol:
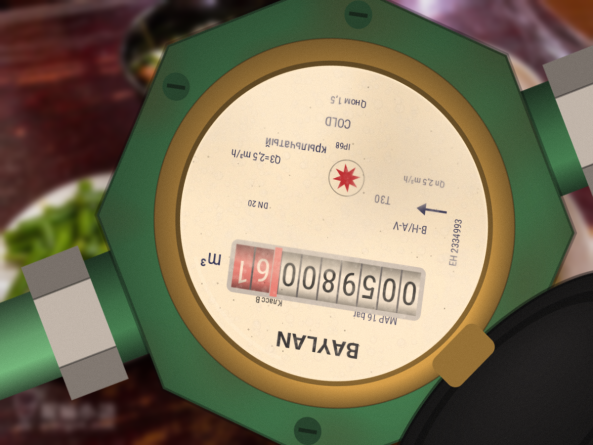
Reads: 59800.61 m³
